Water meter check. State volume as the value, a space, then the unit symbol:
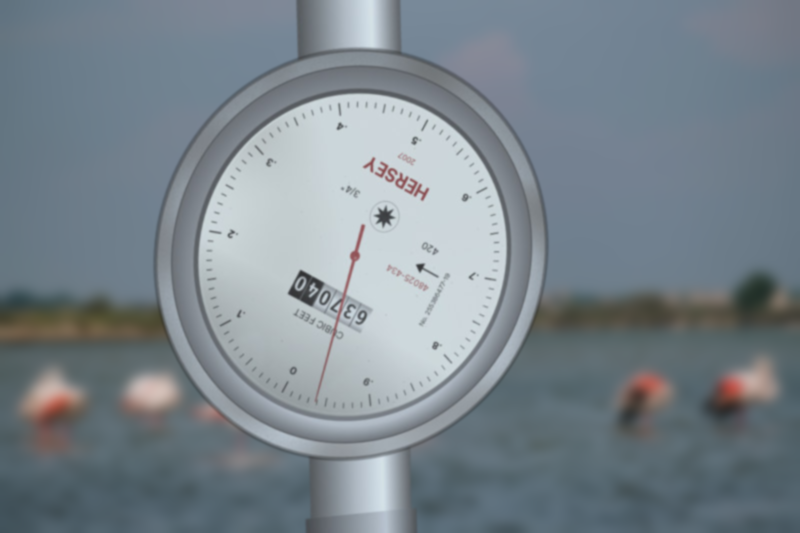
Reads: 637039.96 ft³
